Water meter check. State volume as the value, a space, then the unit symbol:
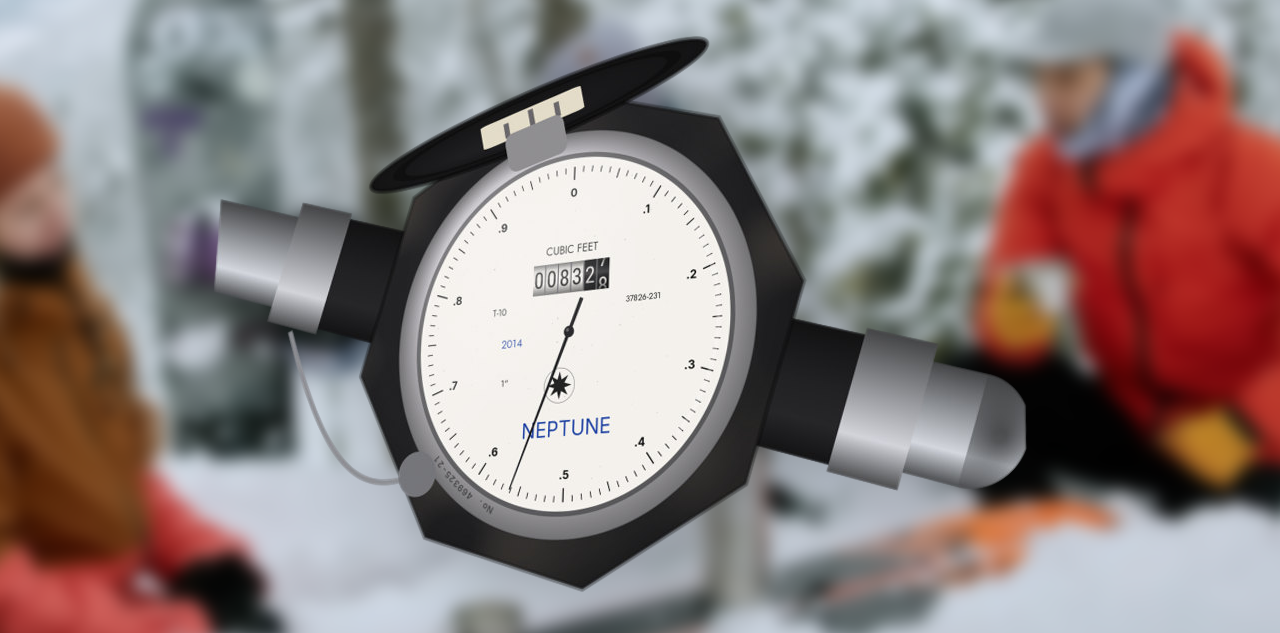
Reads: 8327.56 ft³
